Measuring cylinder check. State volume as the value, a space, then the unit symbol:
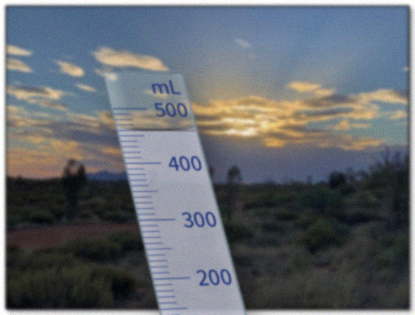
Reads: 460 mL
